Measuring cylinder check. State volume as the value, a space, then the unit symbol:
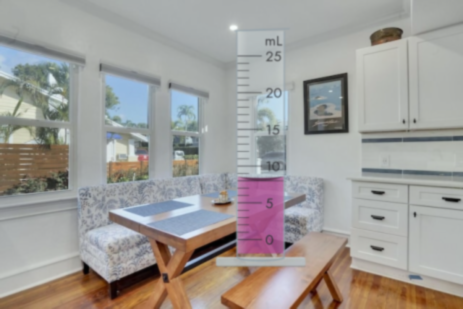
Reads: 8 mL
